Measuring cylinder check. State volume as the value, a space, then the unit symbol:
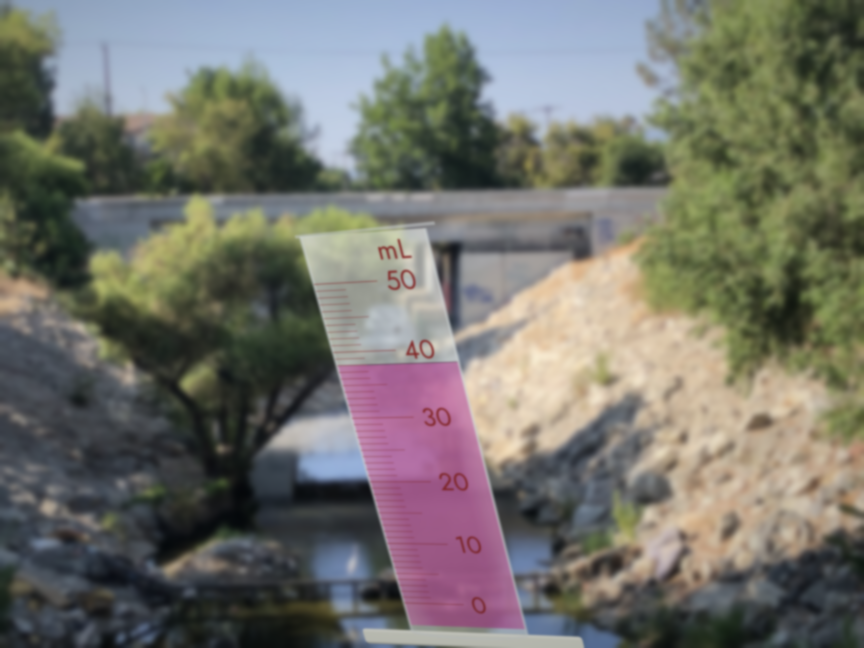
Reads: 38 mL
